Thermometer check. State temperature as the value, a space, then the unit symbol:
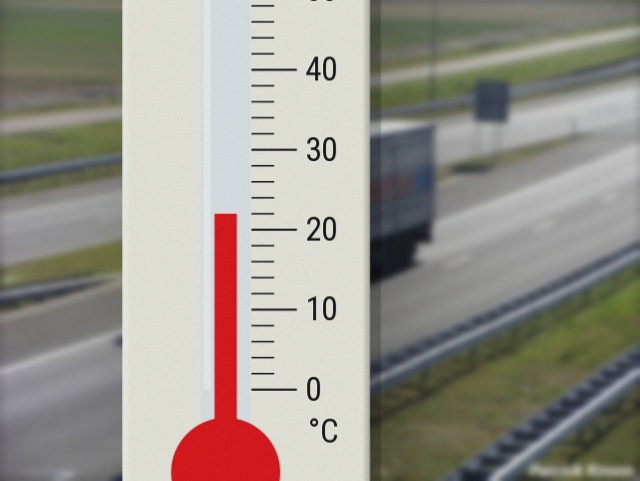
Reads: 22 °C
